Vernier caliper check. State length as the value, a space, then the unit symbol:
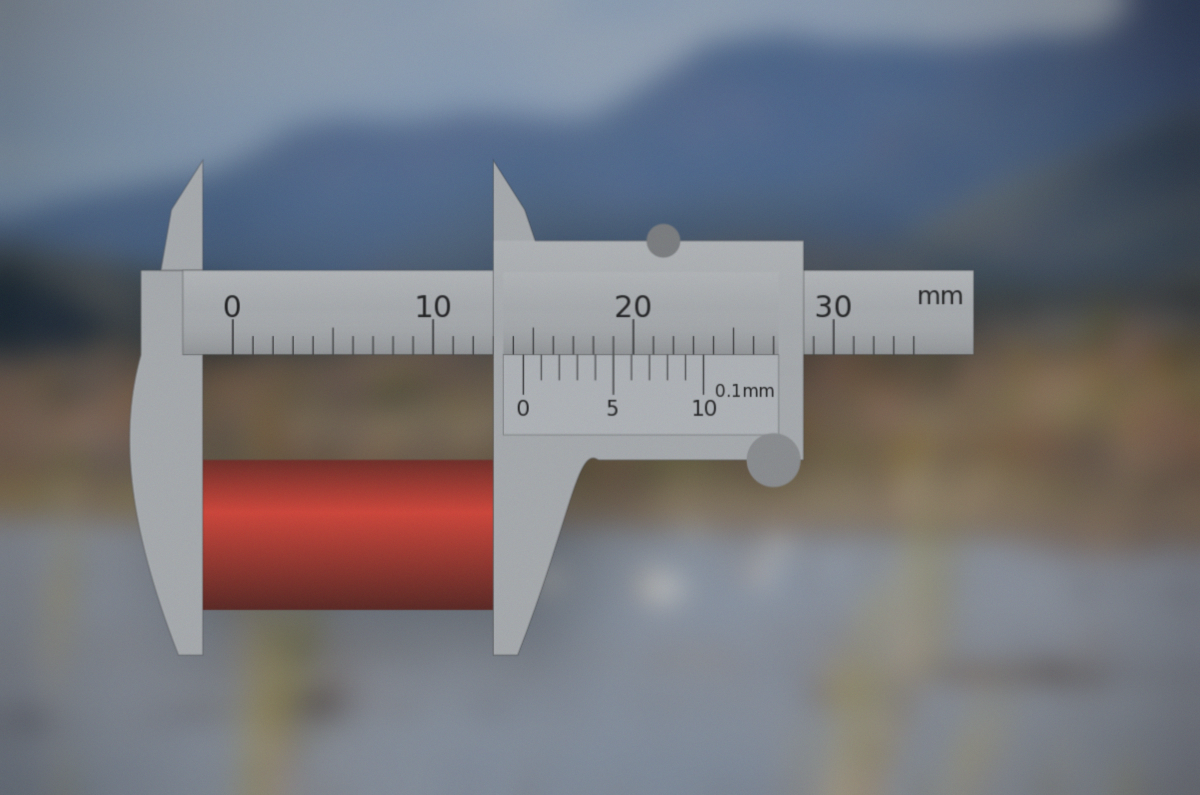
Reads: 14.5 mm
